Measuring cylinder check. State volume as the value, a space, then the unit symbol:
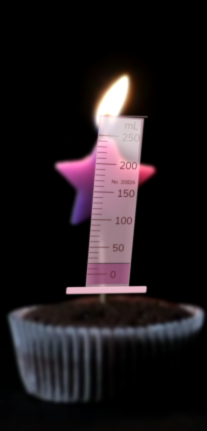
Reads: 20 mL
